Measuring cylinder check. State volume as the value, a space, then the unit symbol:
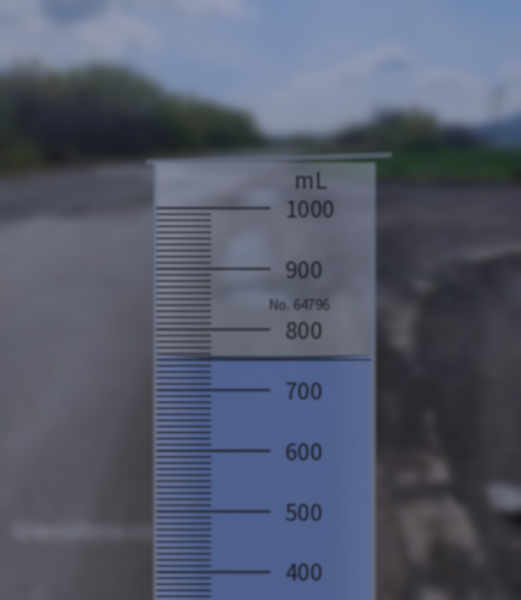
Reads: 750 mL
